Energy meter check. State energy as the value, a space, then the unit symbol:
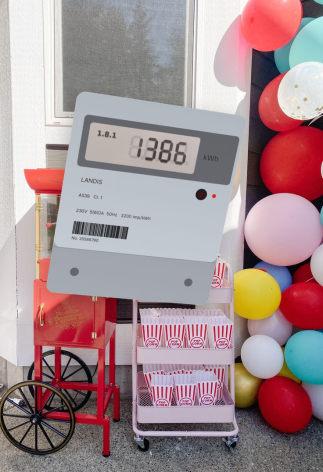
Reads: 1386 kWh
